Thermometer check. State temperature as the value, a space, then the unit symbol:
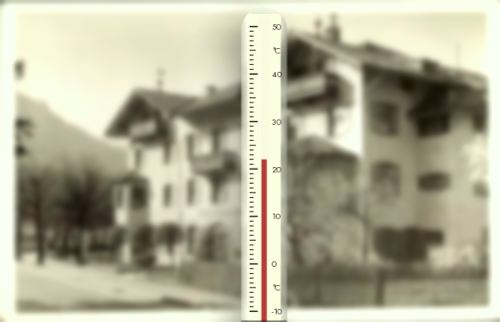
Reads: 22 °C
